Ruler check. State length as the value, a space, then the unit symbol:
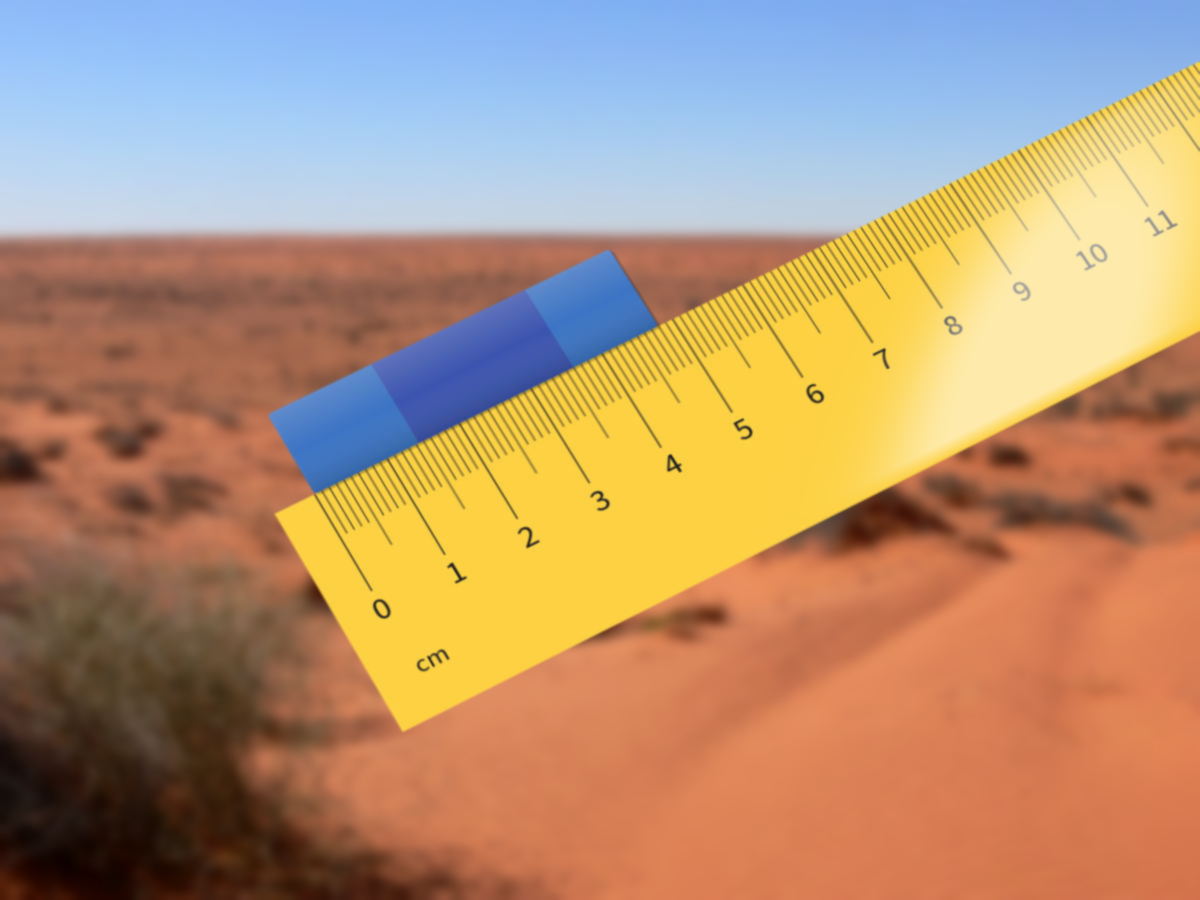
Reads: 4.8 cm
